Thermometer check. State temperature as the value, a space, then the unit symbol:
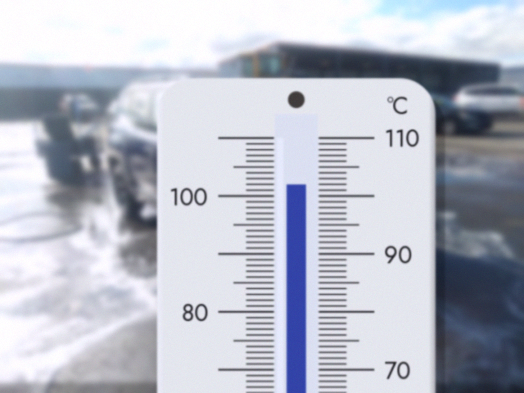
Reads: 102 °C
